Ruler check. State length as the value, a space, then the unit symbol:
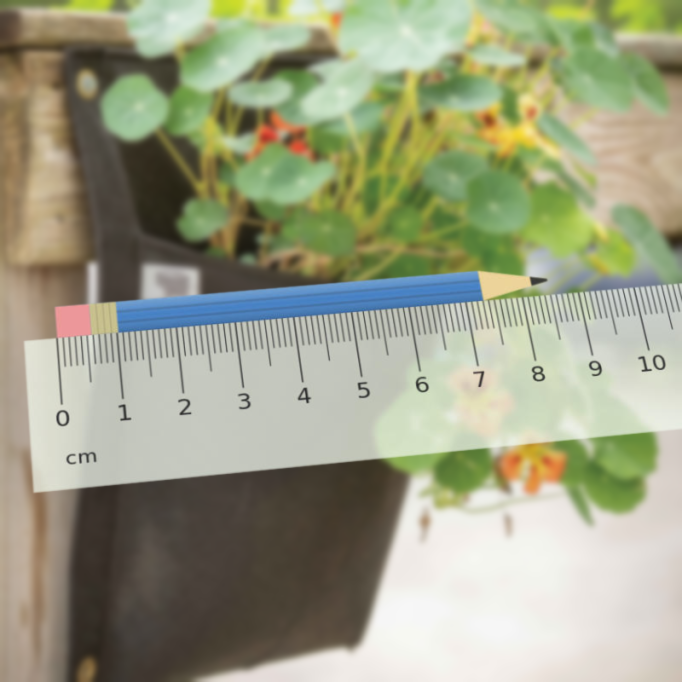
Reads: 8.5 cm
